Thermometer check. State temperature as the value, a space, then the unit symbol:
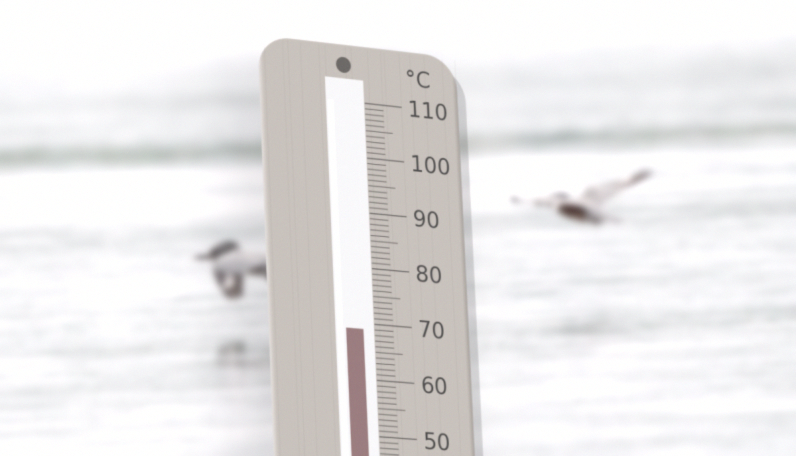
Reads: 69 °C
